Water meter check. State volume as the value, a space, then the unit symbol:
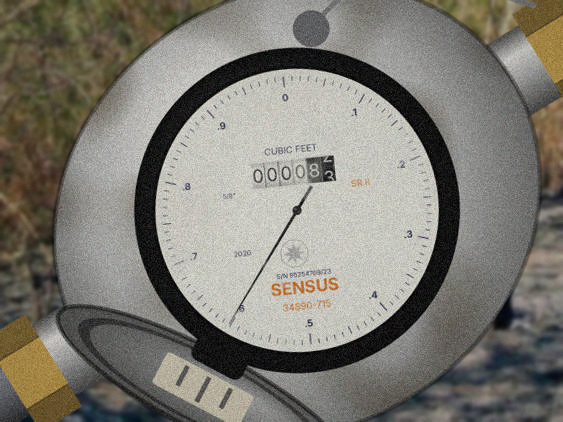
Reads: 82.60 ft³
